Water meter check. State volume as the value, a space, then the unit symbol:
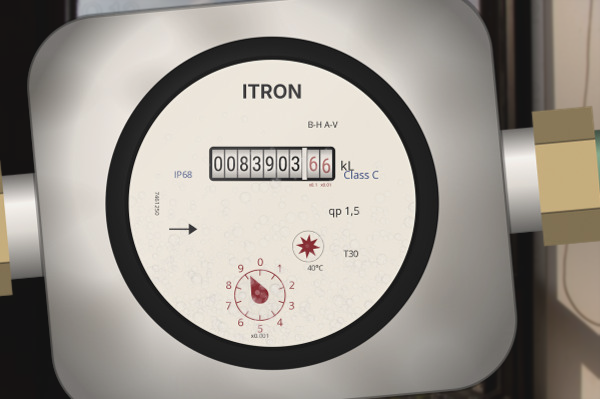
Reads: 83903.659 kL
